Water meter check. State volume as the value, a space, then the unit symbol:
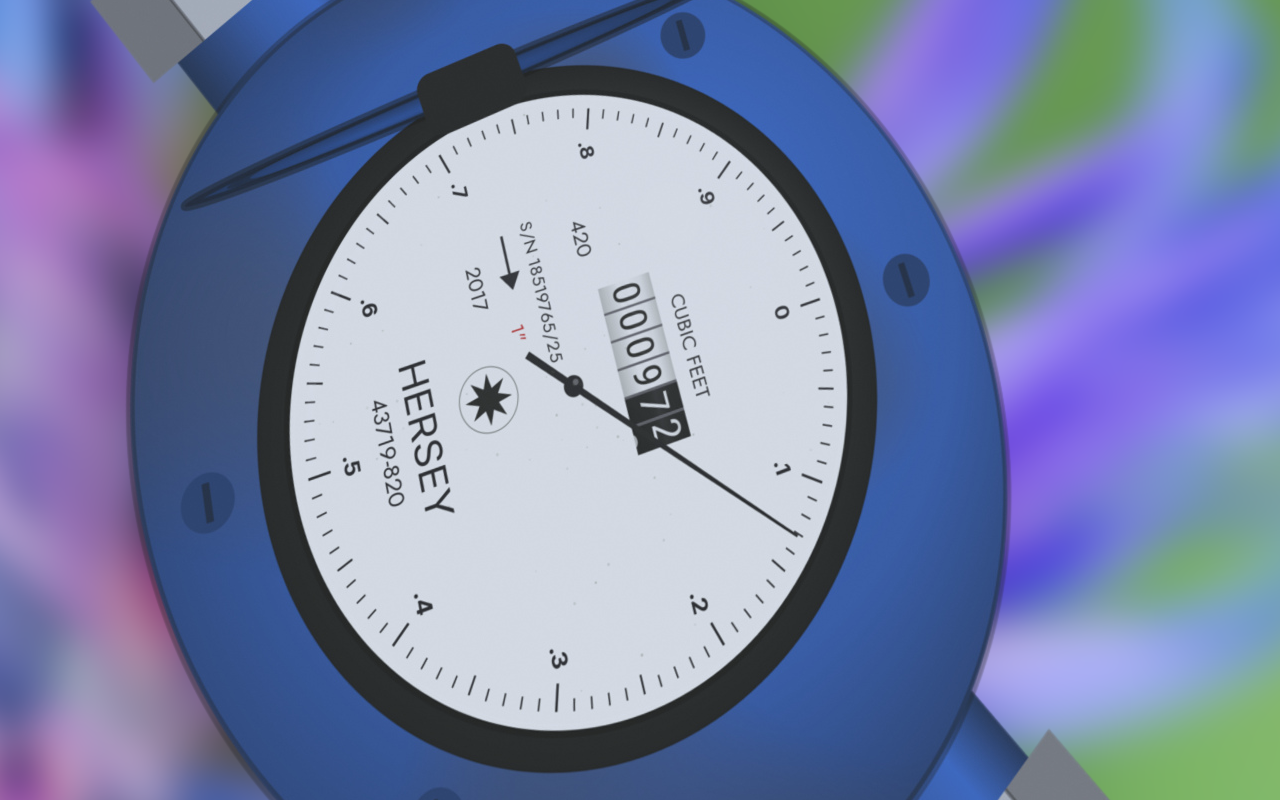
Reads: 972.13 ft³
